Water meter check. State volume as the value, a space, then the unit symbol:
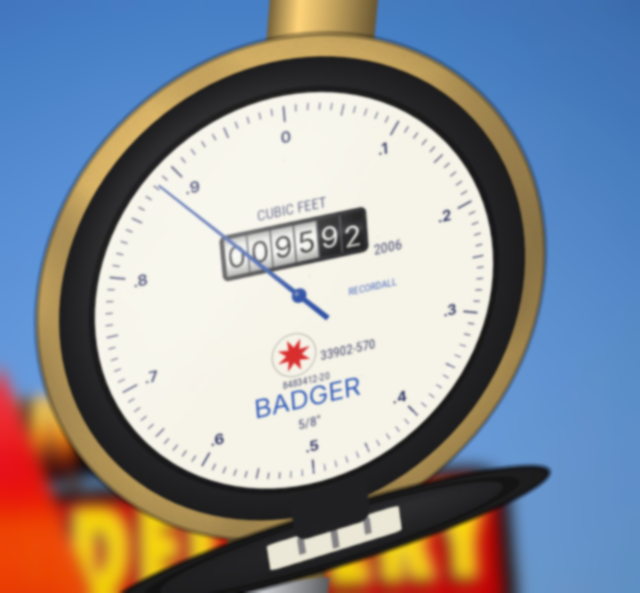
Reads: 9591.88 ft³
